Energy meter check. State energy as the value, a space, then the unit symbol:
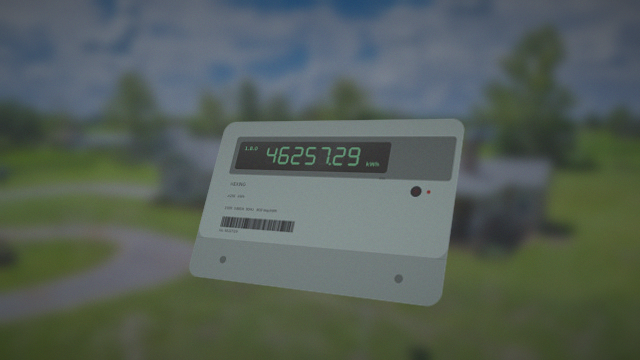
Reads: 46257.29 kWh
